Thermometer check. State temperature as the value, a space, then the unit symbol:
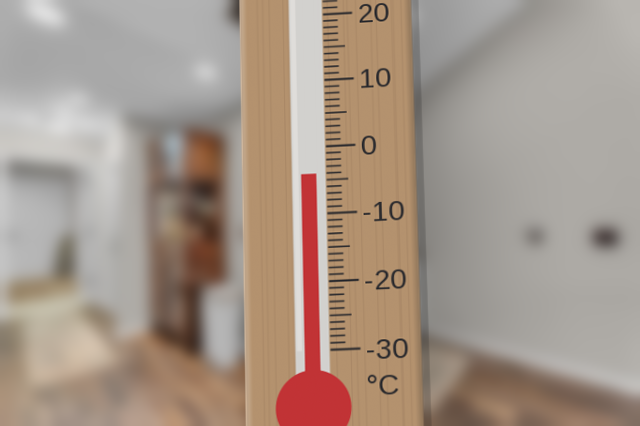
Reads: -4 °C
